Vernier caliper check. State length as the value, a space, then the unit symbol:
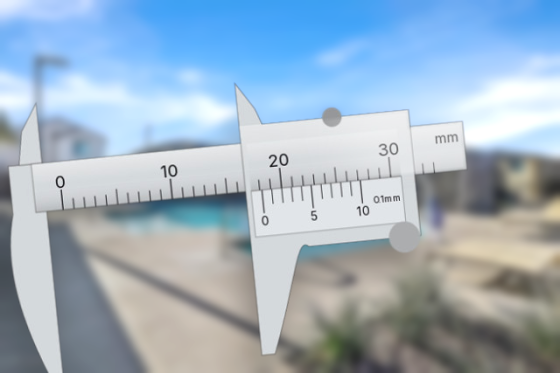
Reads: 18.2 mm
